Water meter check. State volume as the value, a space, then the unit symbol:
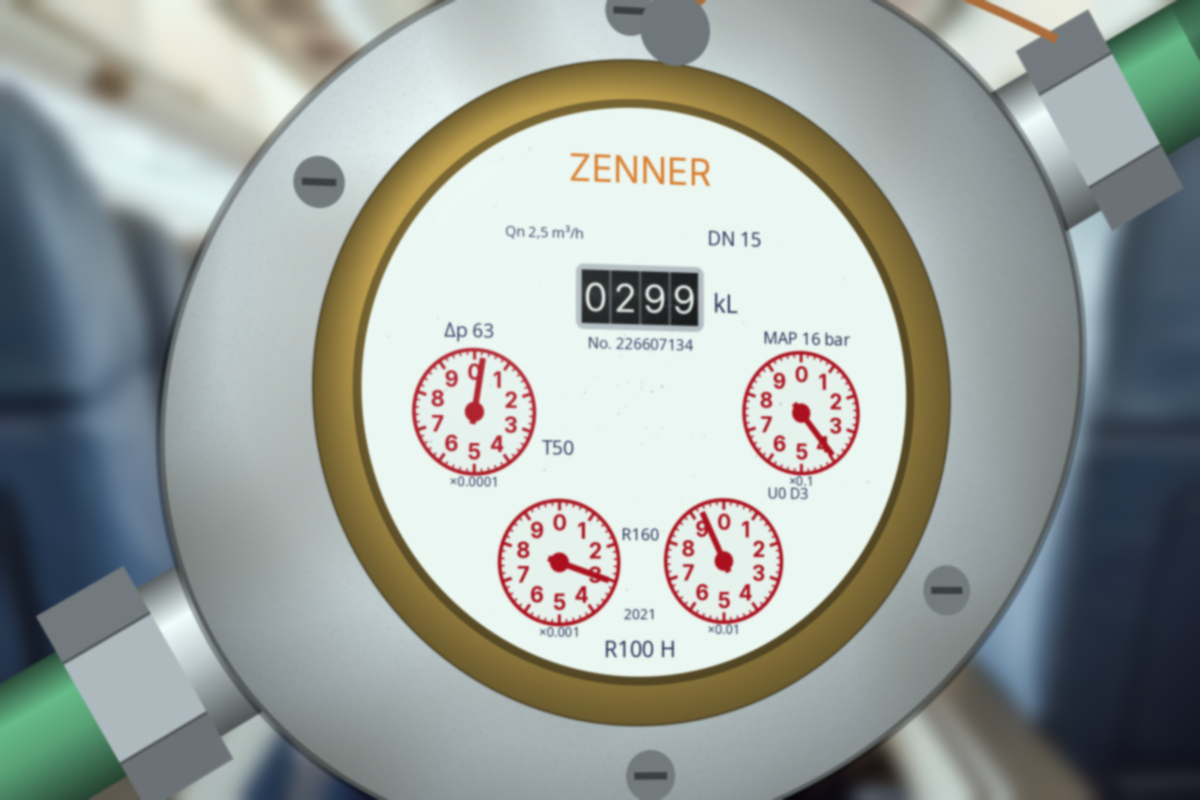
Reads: 299.3930 kL
